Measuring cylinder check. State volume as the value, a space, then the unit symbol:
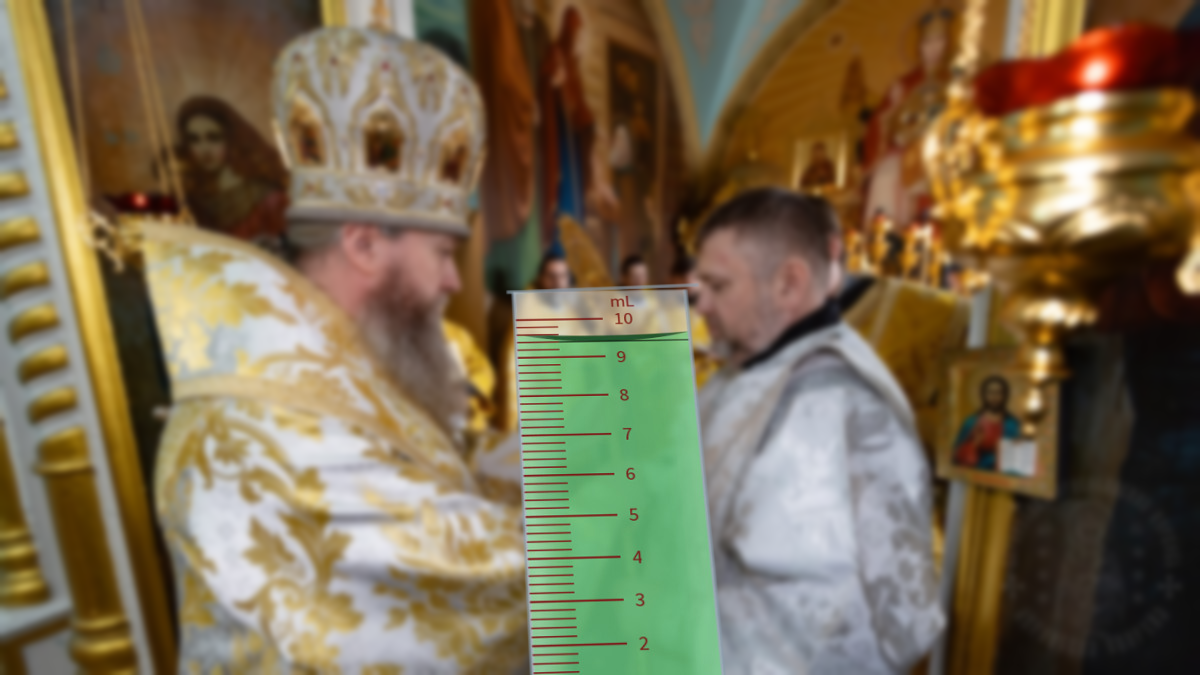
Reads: 9.4 mL
